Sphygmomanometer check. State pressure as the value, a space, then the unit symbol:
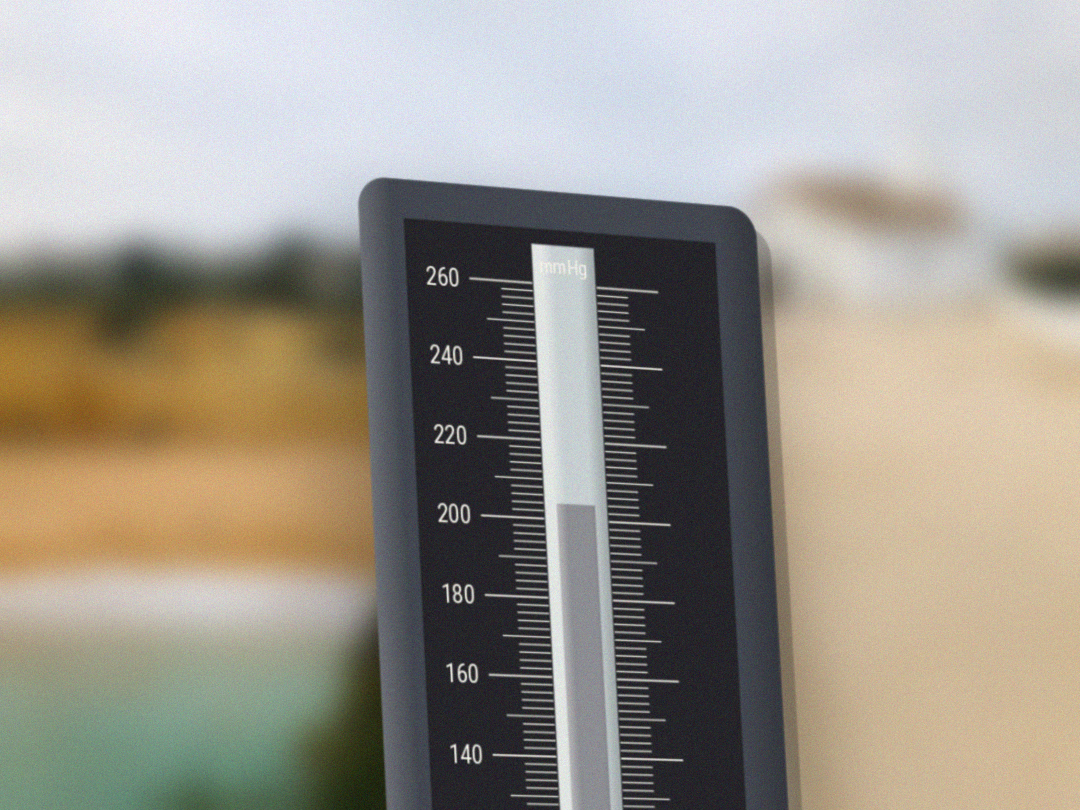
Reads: 204 mmHg
